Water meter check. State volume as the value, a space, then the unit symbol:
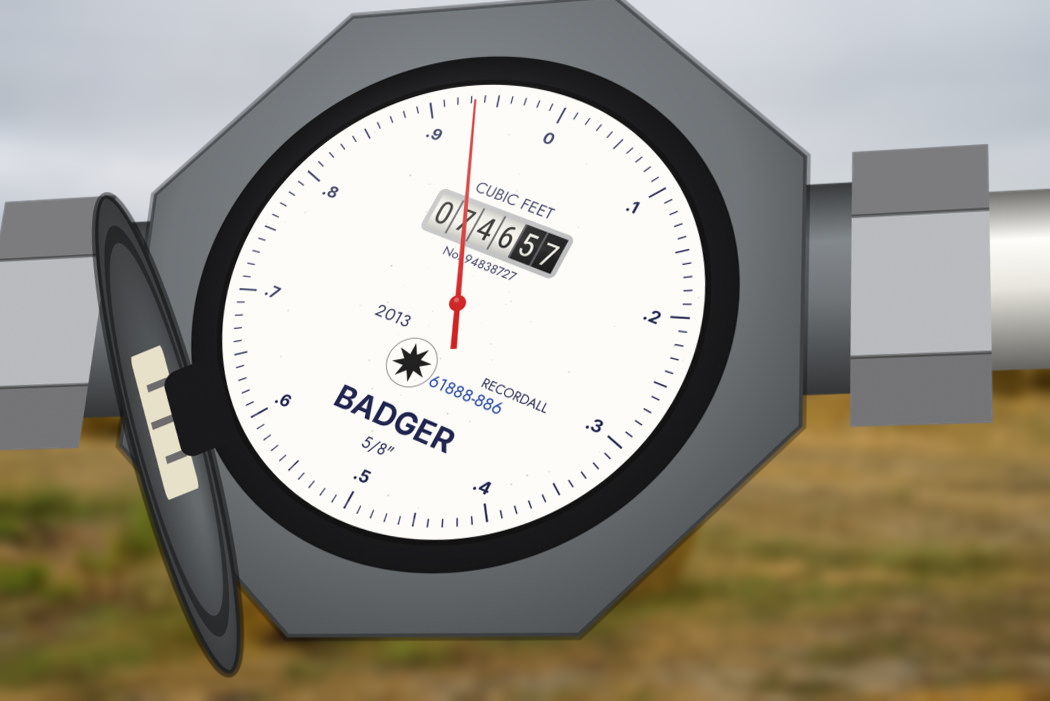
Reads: 74656.93 ft³
